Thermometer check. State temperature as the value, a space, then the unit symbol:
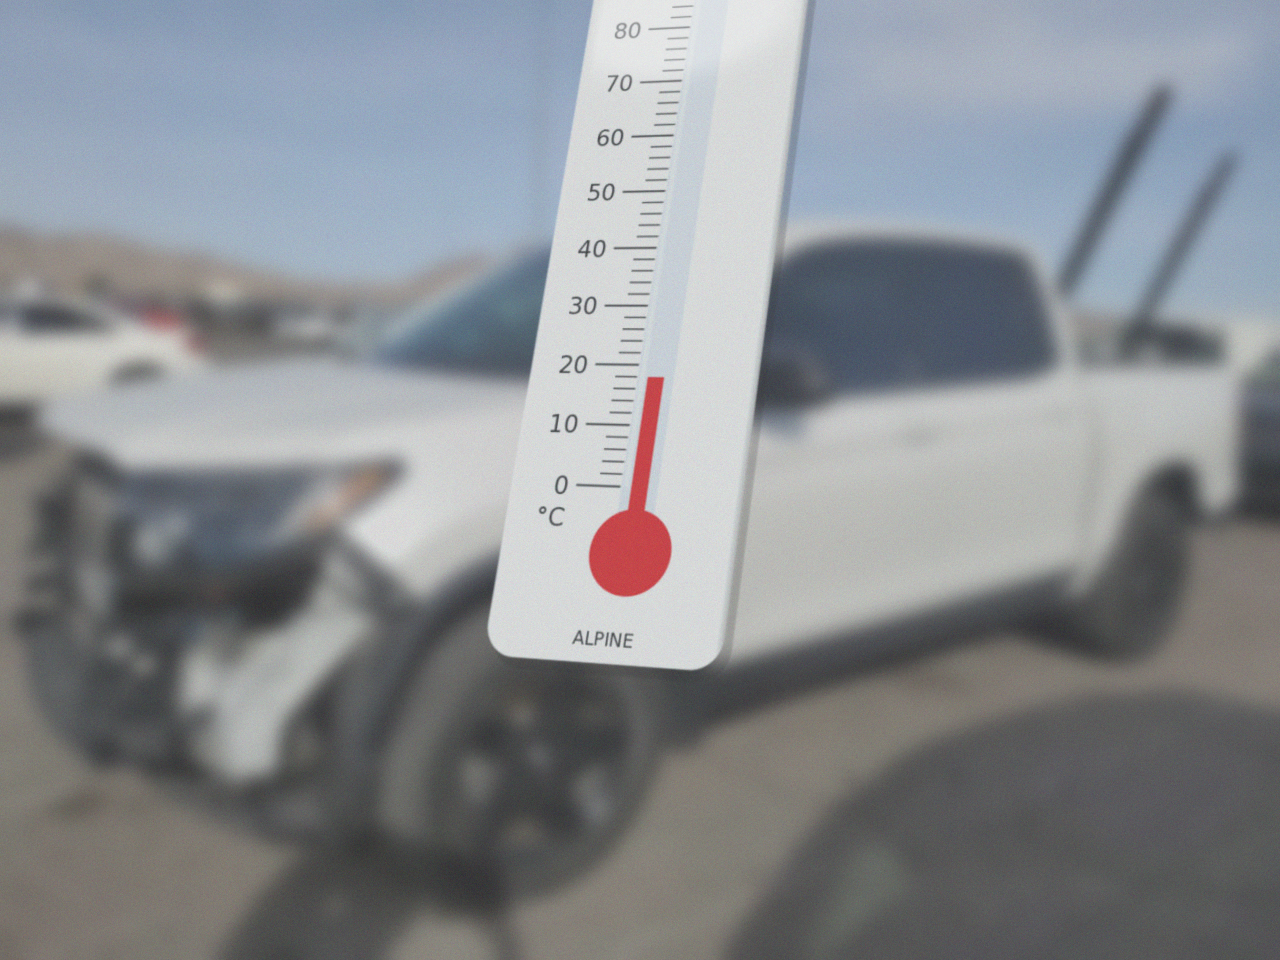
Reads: 18 °C
